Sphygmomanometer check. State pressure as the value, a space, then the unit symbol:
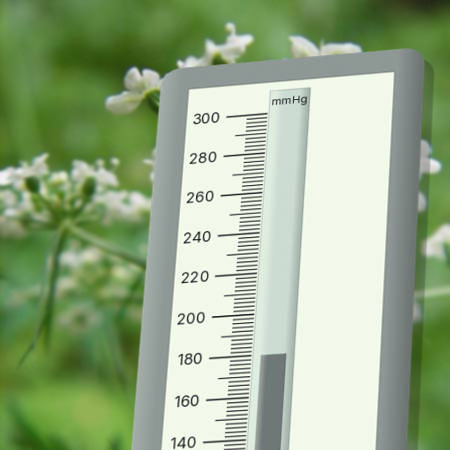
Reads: 180 mmHg
